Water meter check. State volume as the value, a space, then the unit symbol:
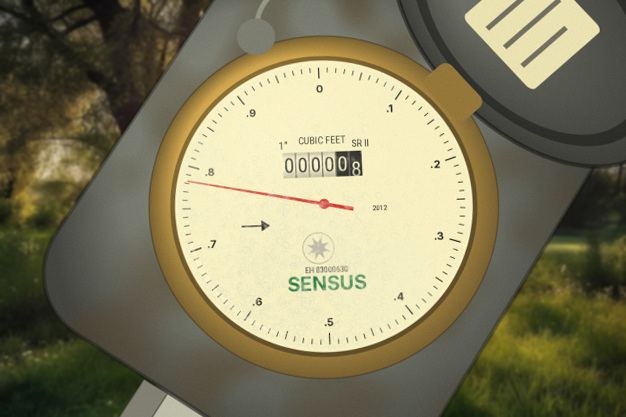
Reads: 7.78 ft³
